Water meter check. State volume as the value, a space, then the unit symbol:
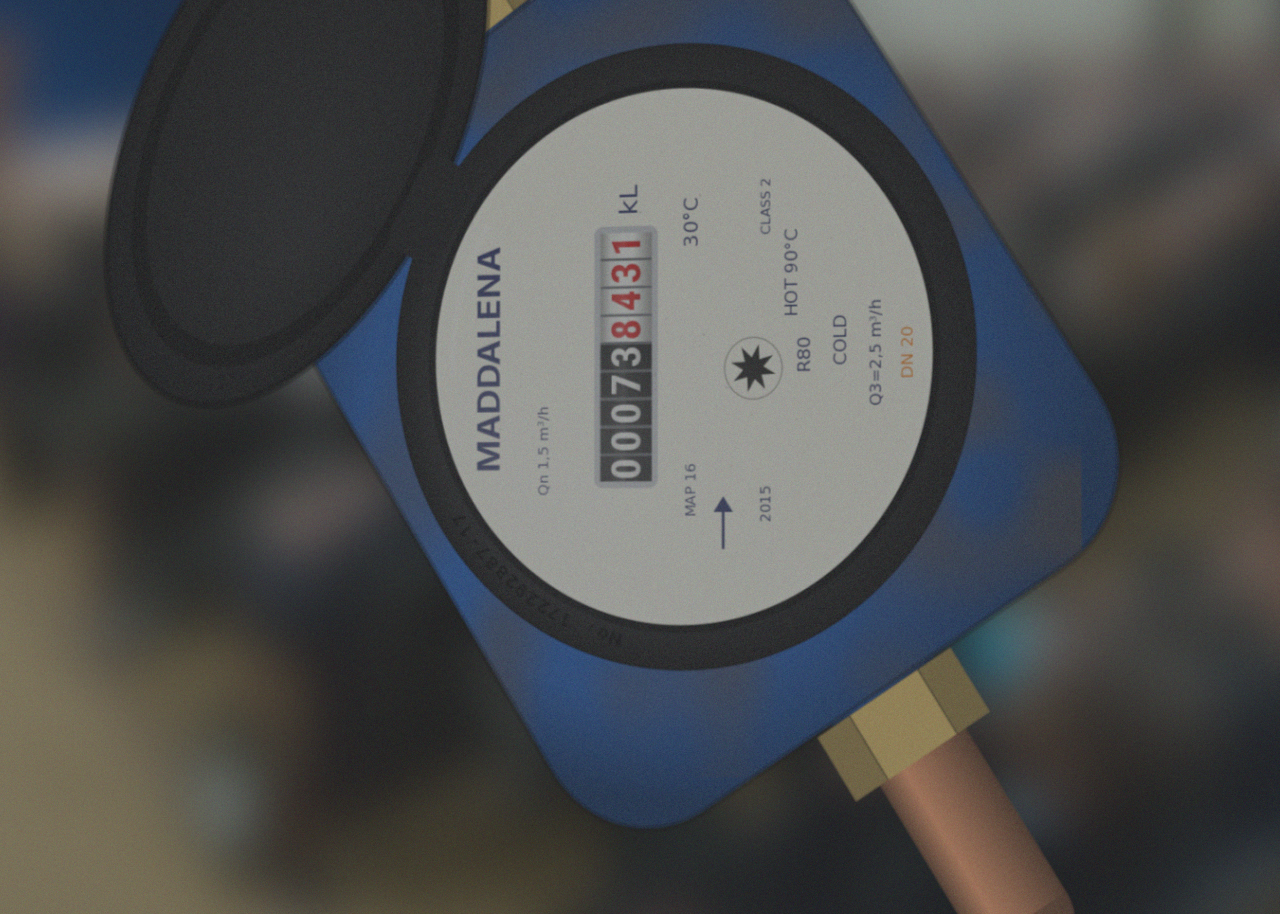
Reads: 73.8431 kL
